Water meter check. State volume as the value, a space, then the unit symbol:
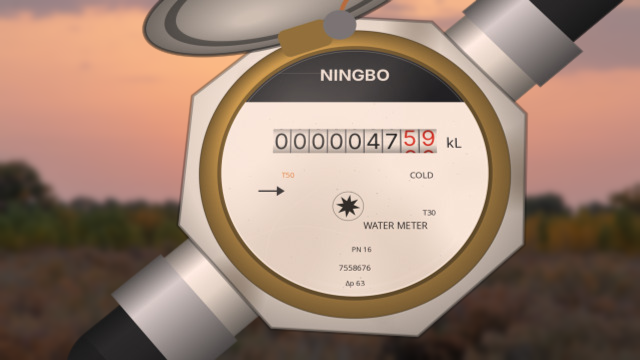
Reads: 47.59 kL
